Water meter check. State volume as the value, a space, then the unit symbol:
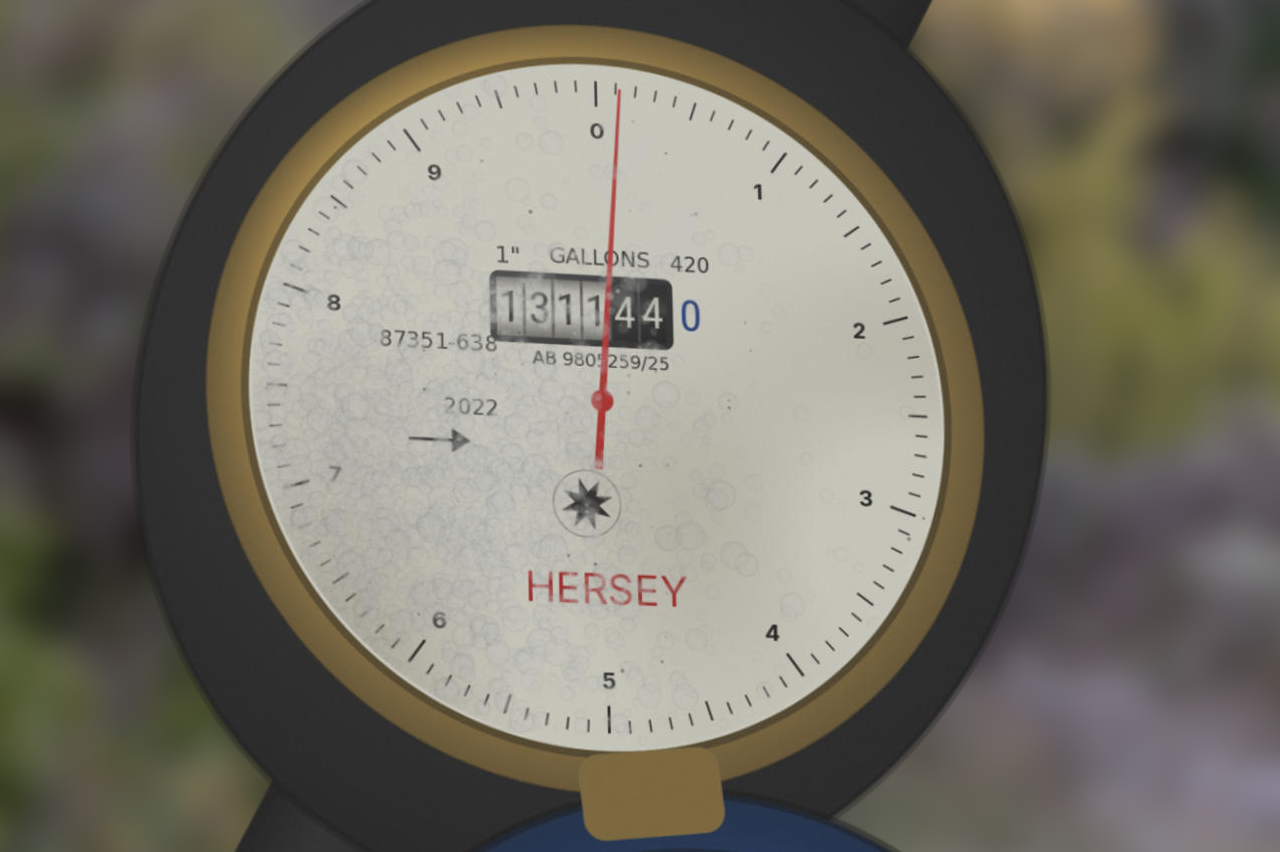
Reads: 1311440.1 gal
